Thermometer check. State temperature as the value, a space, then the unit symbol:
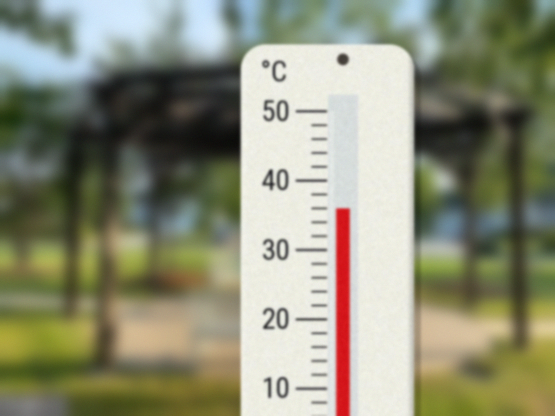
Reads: 36 °C
